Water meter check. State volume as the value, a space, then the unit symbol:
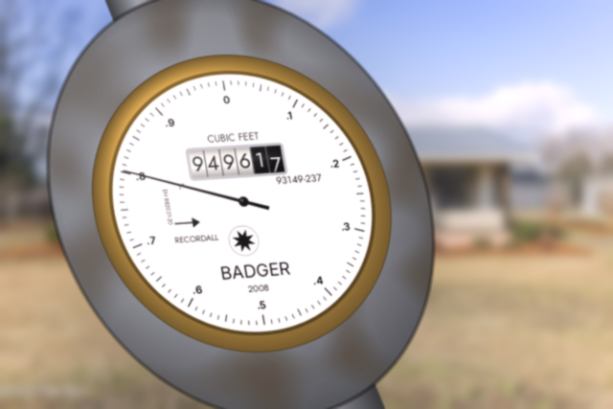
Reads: 949616.80 ft³
